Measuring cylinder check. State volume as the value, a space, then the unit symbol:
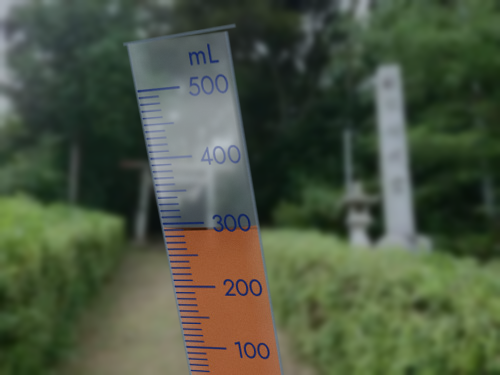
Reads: 290 mL
